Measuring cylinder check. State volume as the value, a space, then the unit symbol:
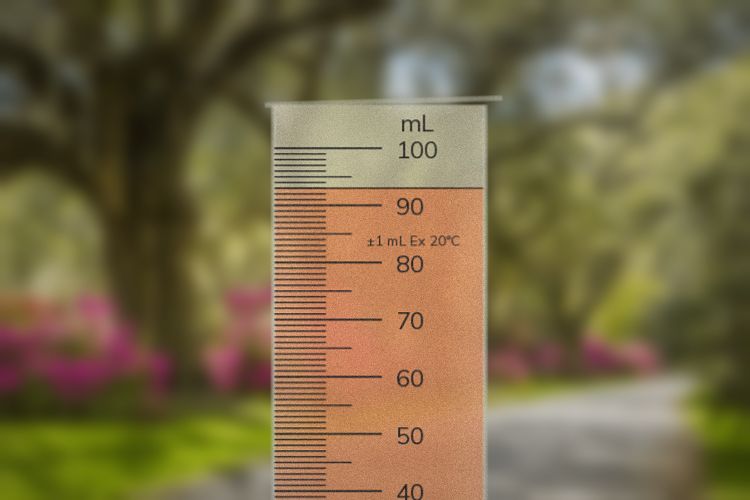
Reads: 93 mL
